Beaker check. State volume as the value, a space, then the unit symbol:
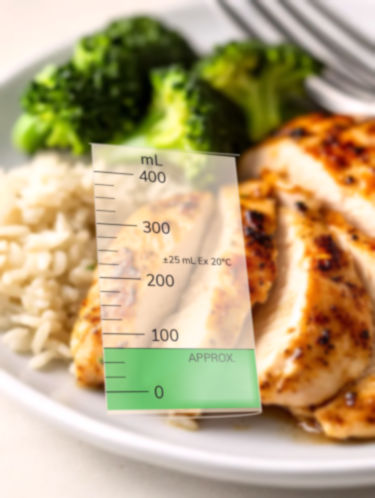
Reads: 75 mL
